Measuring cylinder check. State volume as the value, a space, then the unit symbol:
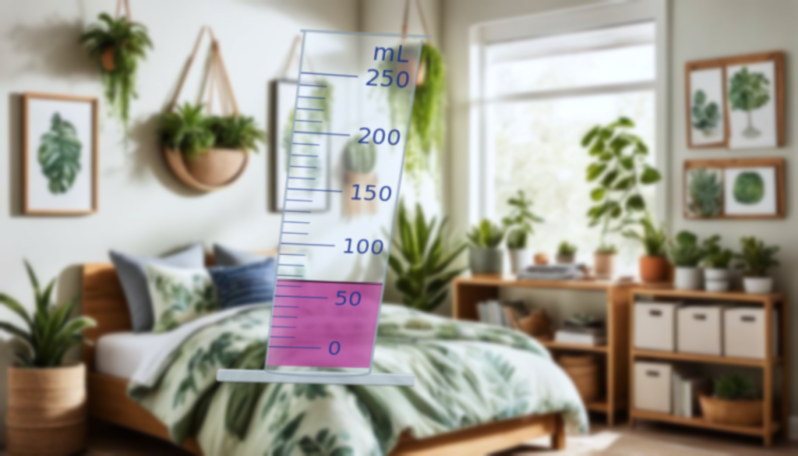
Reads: 65 mL
